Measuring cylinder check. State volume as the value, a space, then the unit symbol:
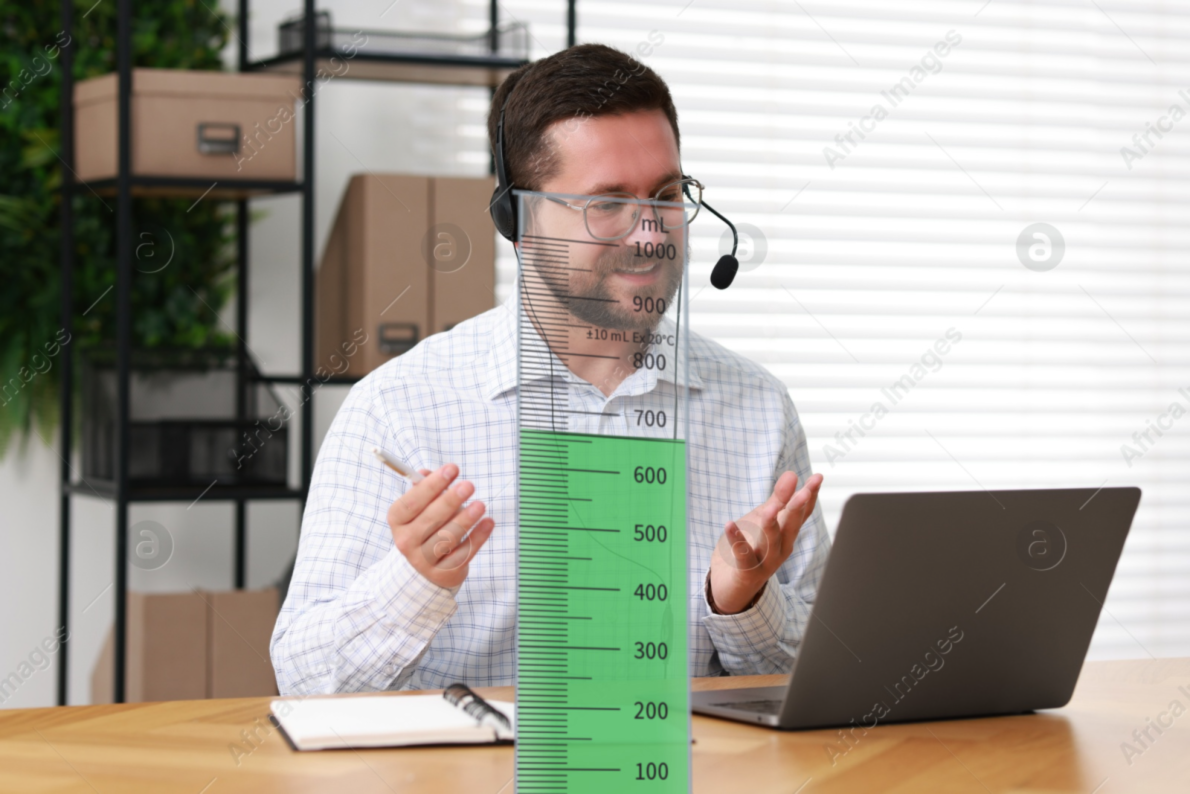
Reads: 660 mL
